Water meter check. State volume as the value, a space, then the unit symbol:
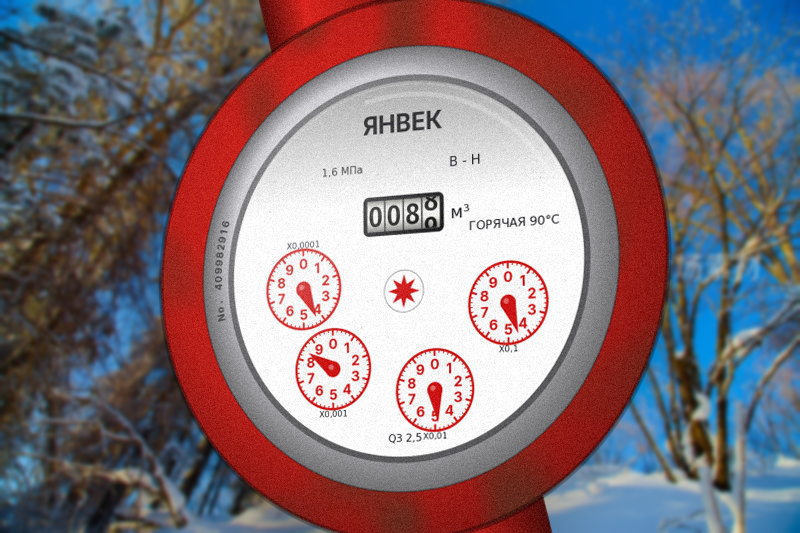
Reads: 88.4484 m³
